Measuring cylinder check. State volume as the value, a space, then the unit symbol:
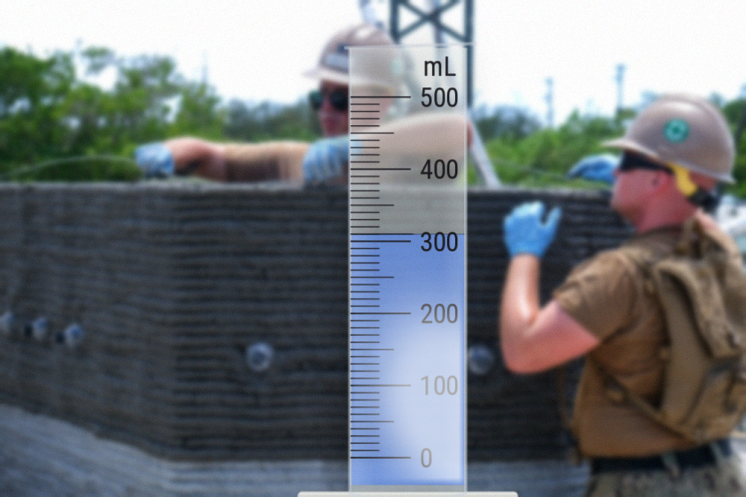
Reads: 310 mL
